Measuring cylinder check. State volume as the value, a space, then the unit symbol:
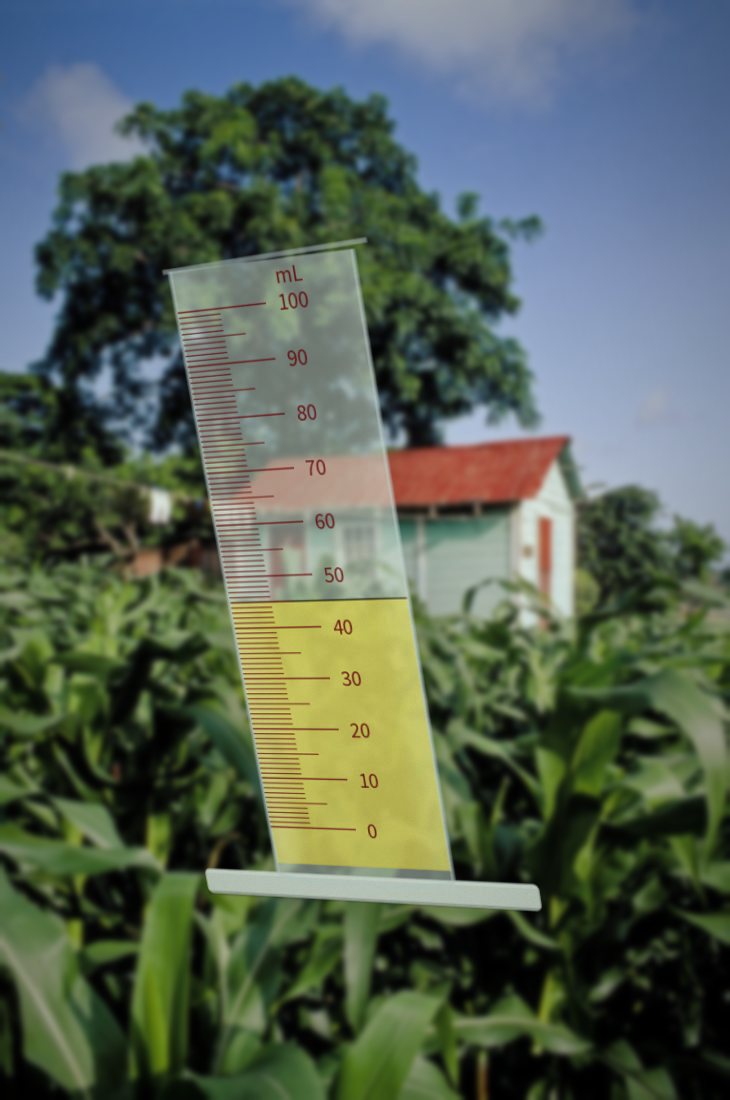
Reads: 45 mL
